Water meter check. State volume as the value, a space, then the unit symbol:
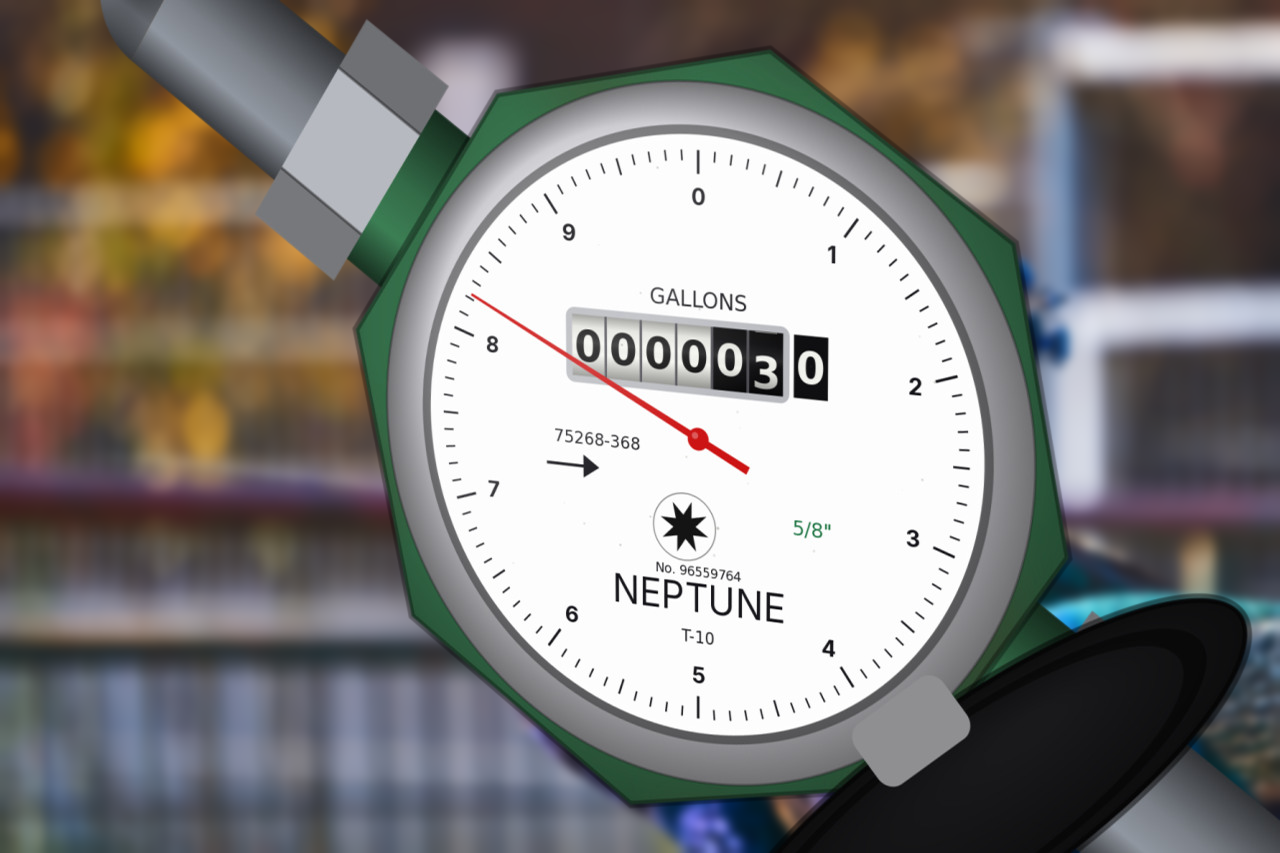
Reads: 28.2 gal
